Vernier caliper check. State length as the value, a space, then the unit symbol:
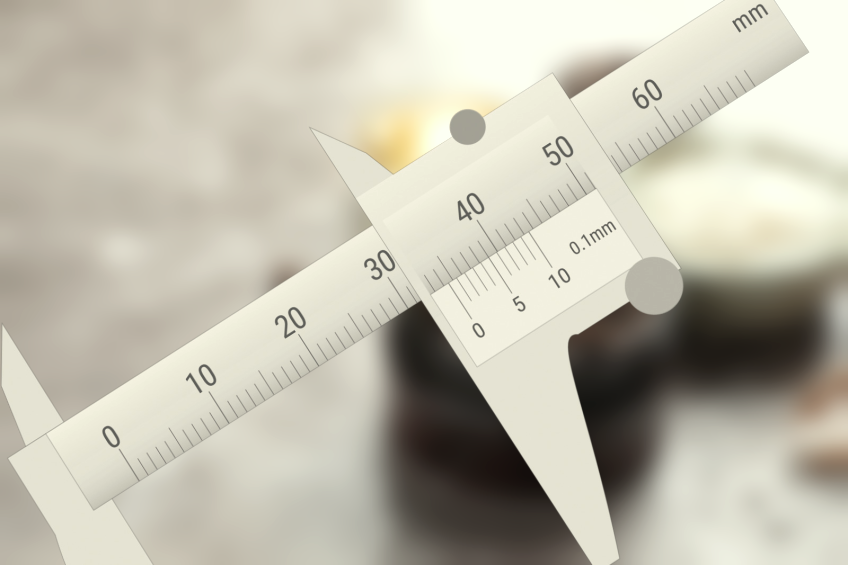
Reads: 34.5 mm
